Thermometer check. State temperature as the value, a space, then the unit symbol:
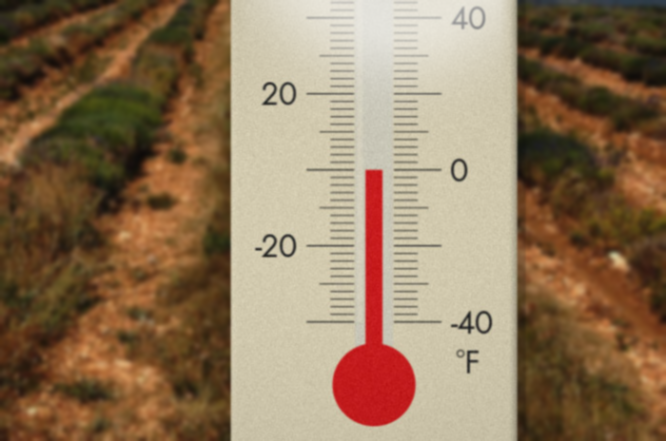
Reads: 0 °F
